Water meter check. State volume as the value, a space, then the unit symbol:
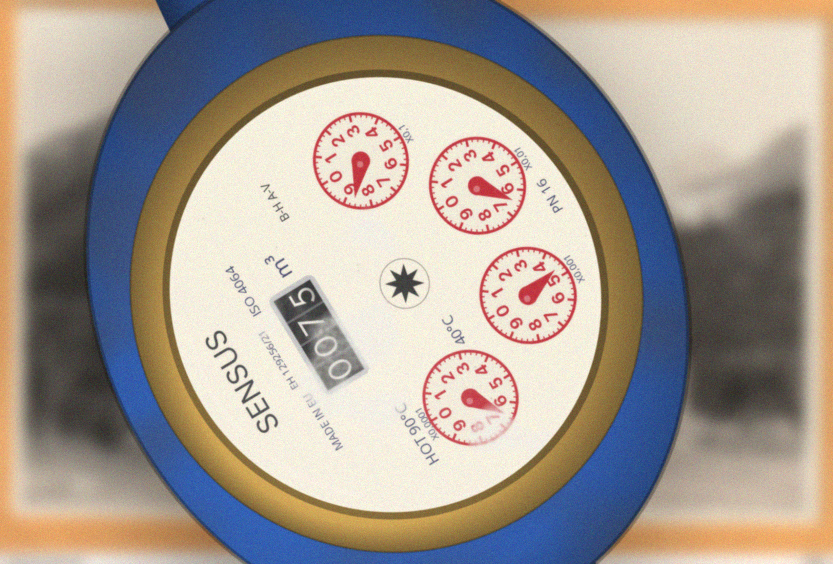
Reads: 74.8646 m³
